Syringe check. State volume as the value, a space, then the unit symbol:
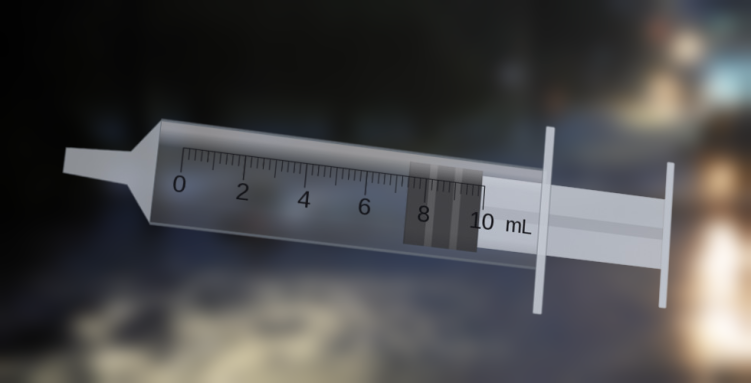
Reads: 7.4 mL
